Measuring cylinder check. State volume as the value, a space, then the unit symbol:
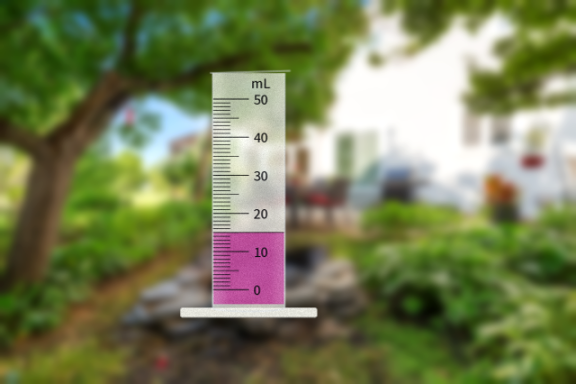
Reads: 15 mL
